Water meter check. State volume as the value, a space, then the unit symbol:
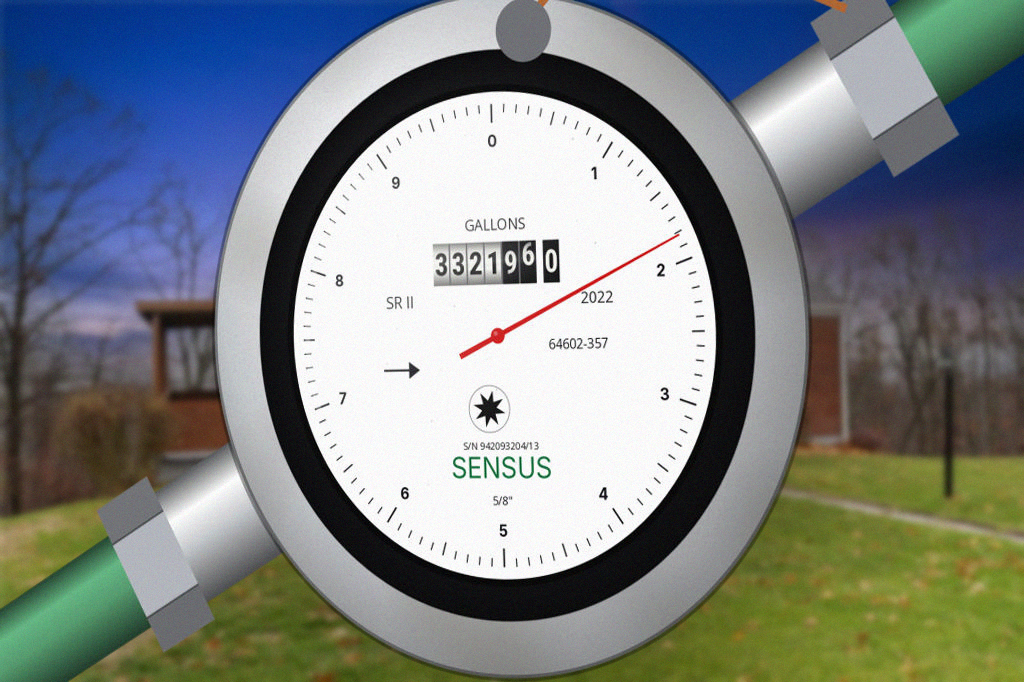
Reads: 3321961.8 gal
